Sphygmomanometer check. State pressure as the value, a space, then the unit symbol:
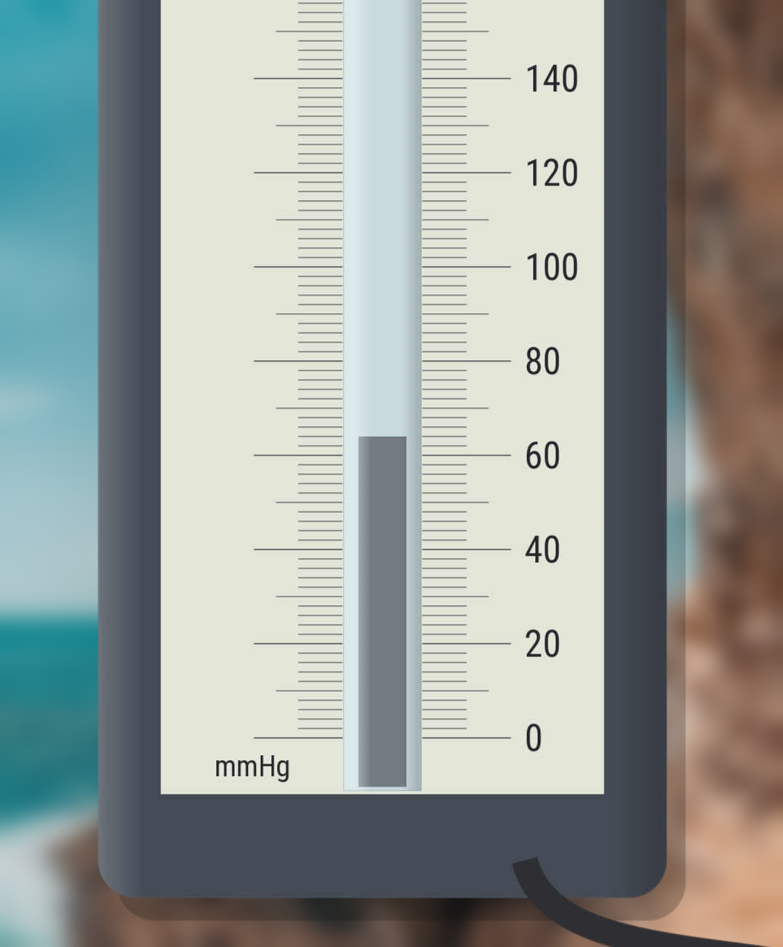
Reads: 64 mmHg
